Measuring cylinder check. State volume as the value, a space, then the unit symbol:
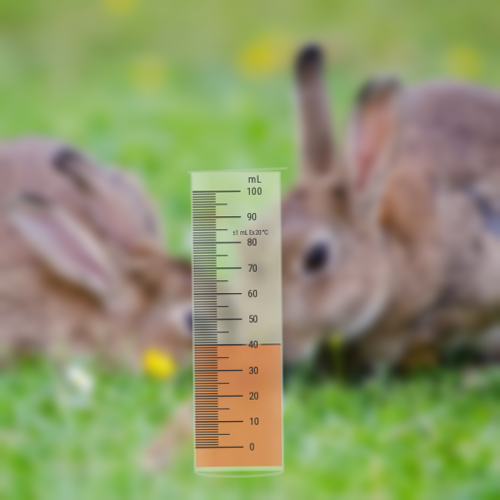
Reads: 40 mL
